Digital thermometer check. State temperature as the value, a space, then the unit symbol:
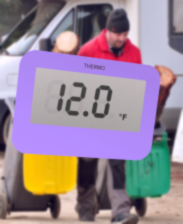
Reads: 12.0 °F
